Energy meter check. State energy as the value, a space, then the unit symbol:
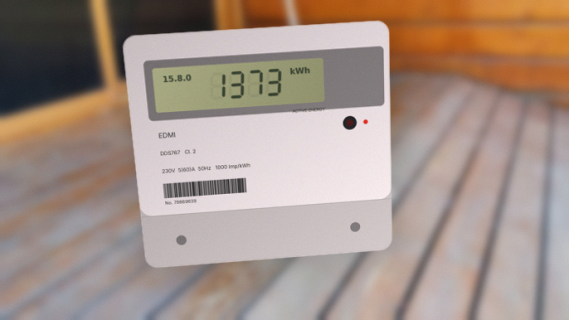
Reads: 1373 kWh
